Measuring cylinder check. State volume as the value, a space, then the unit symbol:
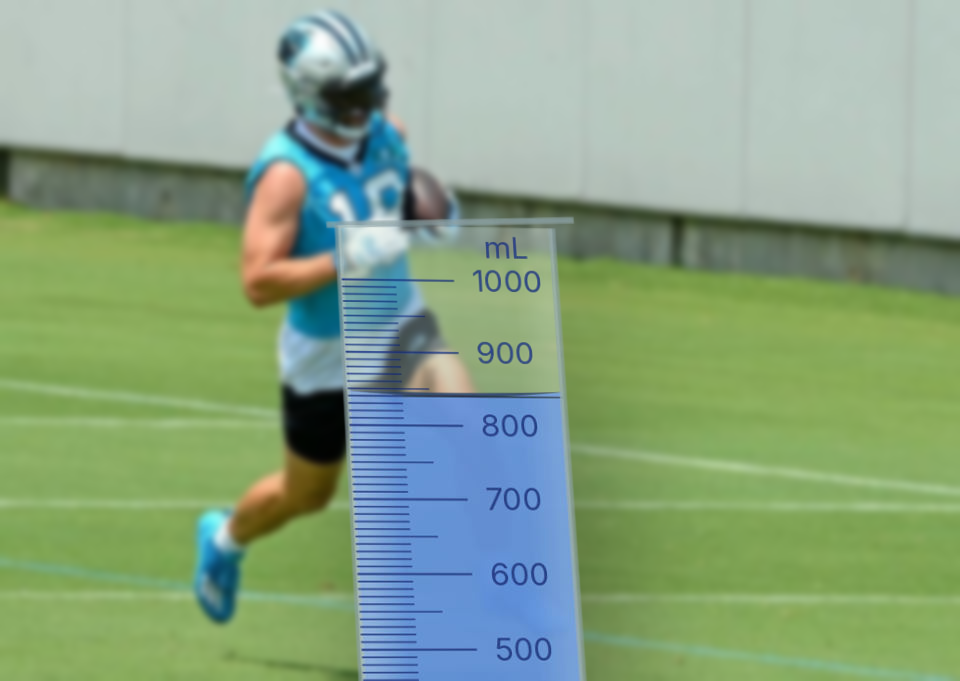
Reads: 840 mL
